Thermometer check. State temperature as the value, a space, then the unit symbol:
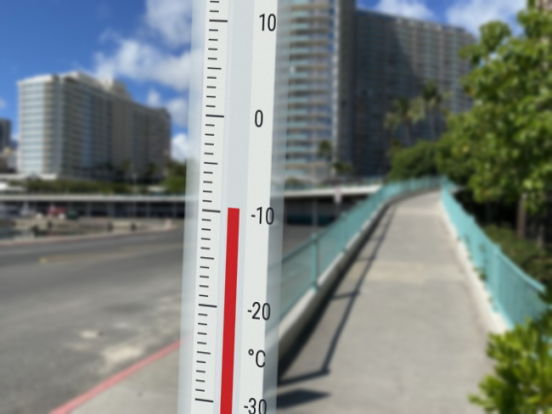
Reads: -9.5 °C
